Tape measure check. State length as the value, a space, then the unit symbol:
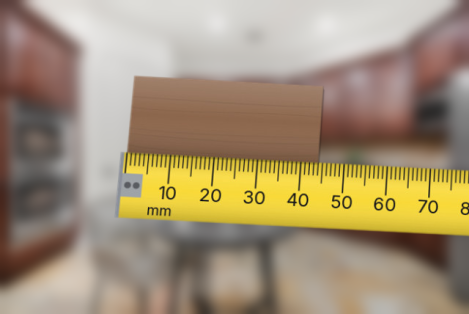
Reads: 44 mm
